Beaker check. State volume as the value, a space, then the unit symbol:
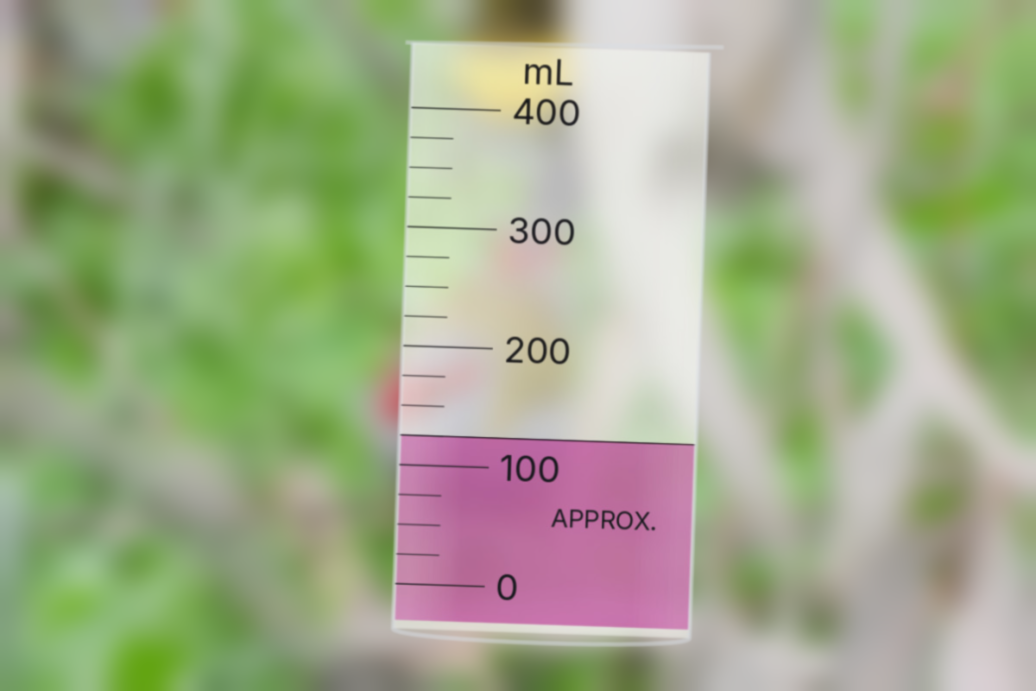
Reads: 125 mL
